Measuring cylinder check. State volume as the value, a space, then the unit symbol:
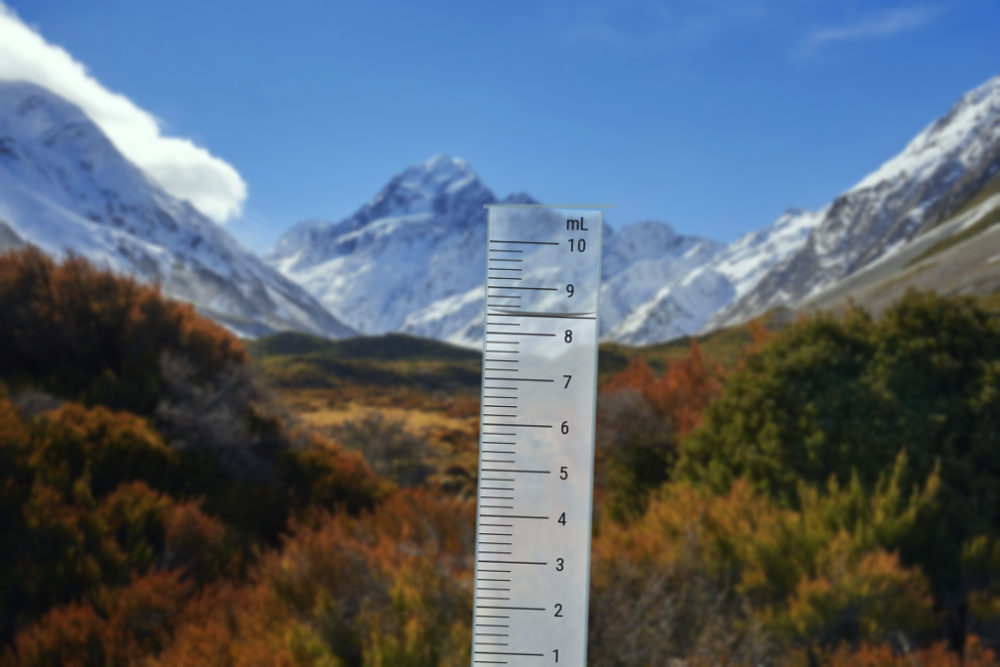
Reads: 8.4 mL
